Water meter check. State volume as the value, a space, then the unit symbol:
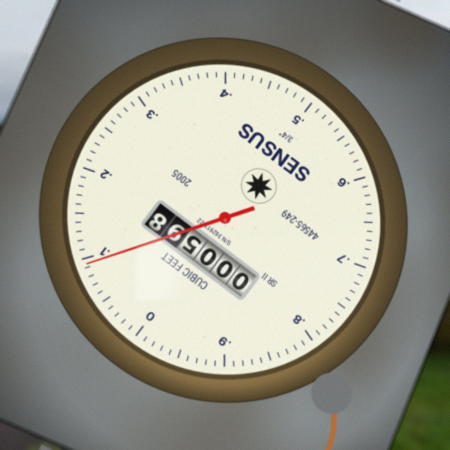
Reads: 598.09 ft³
